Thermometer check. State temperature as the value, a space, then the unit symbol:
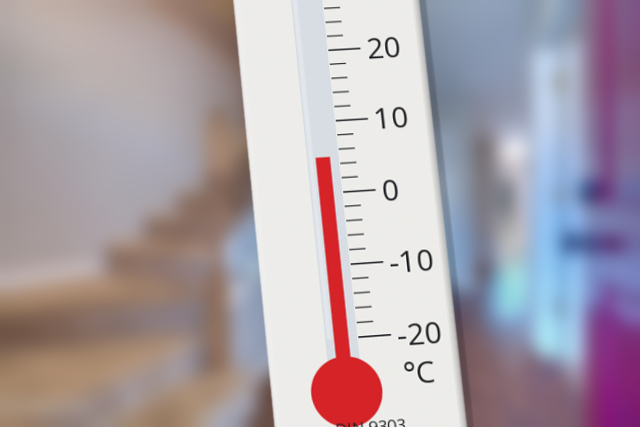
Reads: 5 °C
